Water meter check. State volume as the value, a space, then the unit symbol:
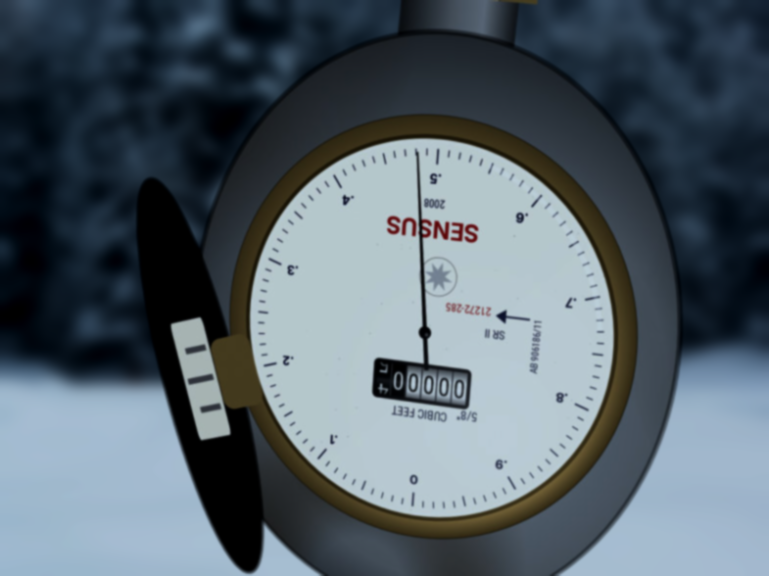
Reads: 4.48 ft³
